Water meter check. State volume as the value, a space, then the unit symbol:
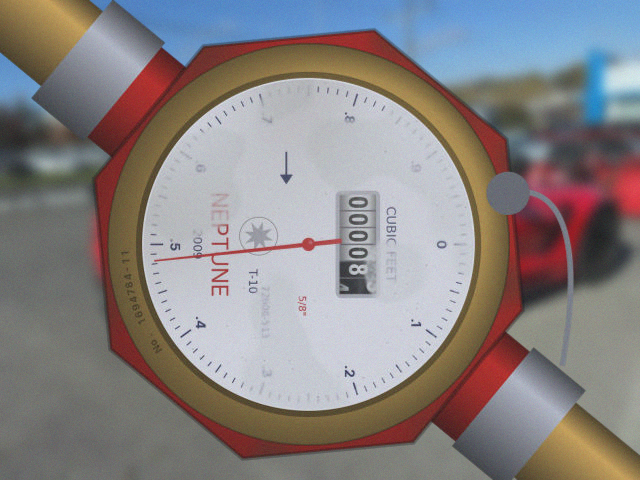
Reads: 83.48 ft³
